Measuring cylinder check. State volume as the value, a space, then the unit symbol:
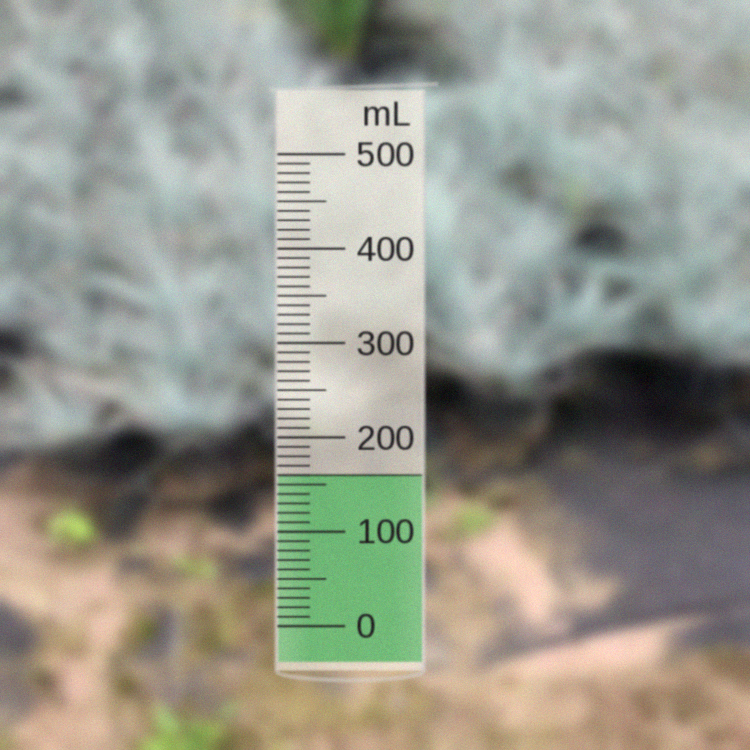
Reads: 160 mL
